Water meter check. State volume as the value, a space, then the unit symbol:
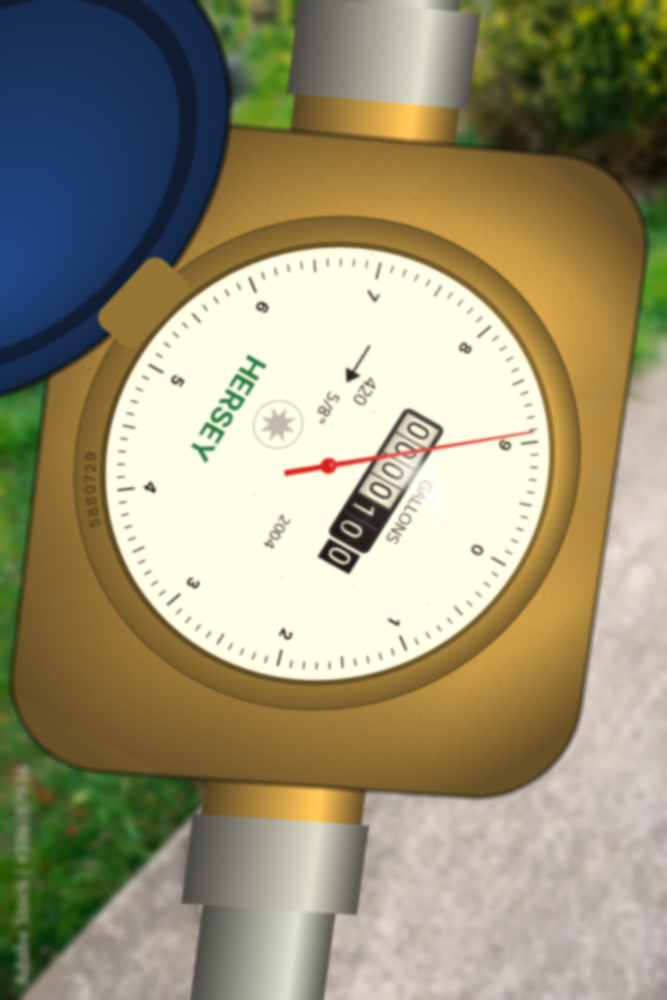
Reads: 98.9 gal
